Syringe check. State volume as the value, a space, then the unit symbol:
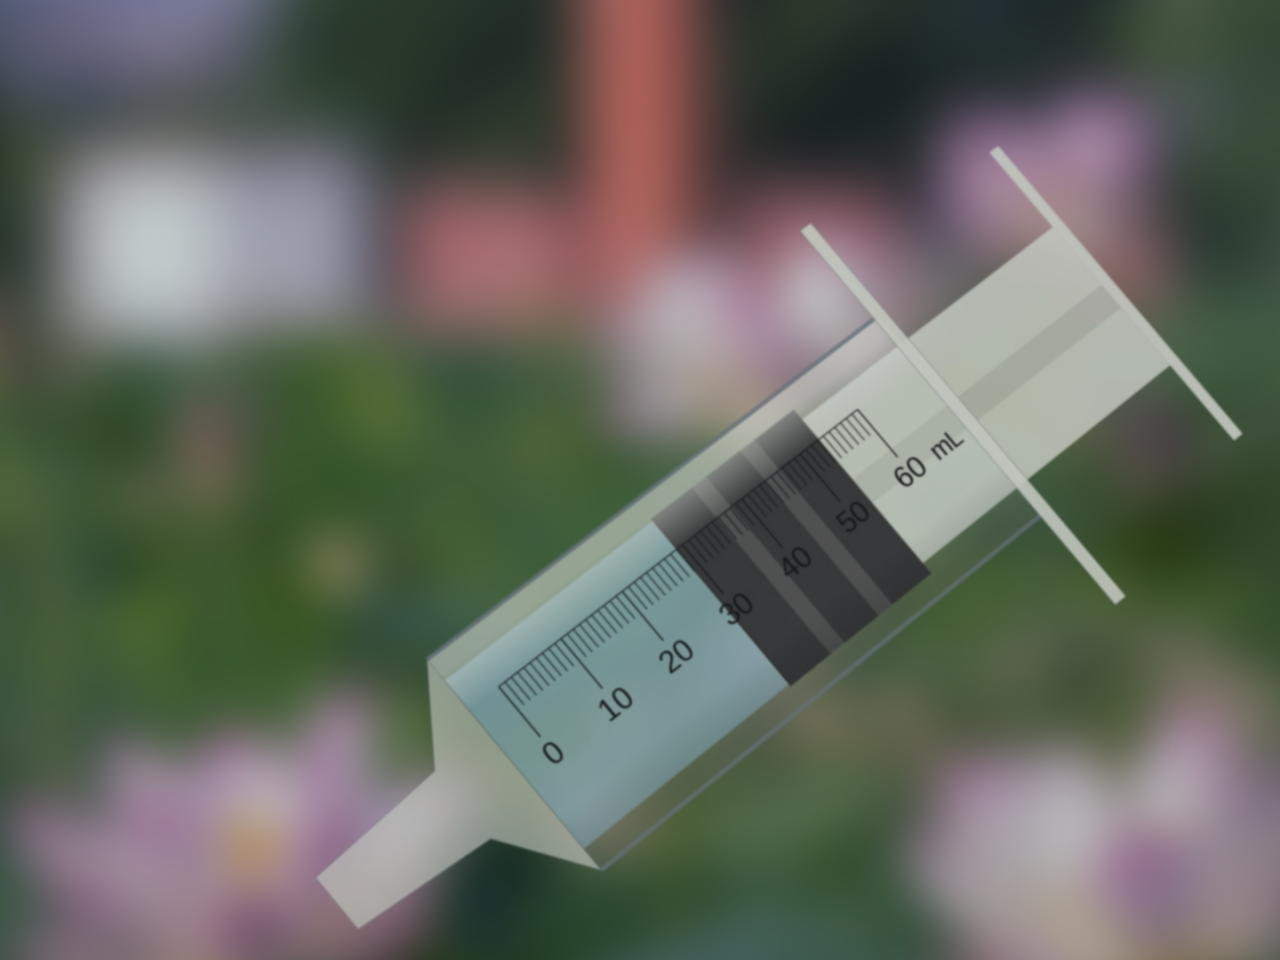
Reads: 29 mL
